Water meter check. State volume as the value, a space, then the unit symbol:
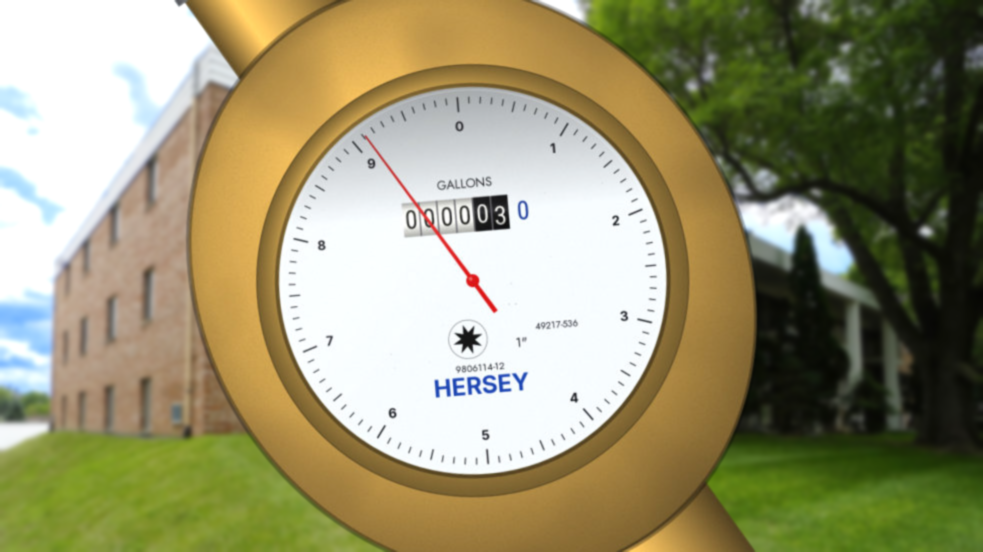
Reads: 29.1 gal
